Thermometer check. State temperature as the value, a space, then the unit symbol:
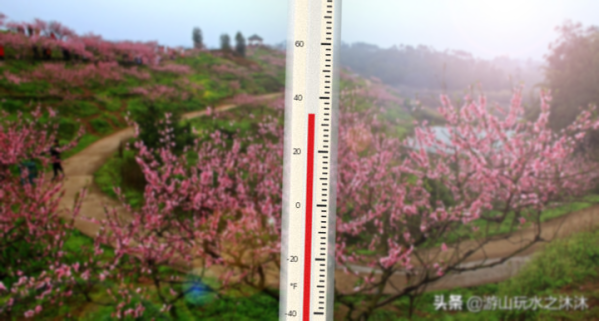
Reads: 34 °F
